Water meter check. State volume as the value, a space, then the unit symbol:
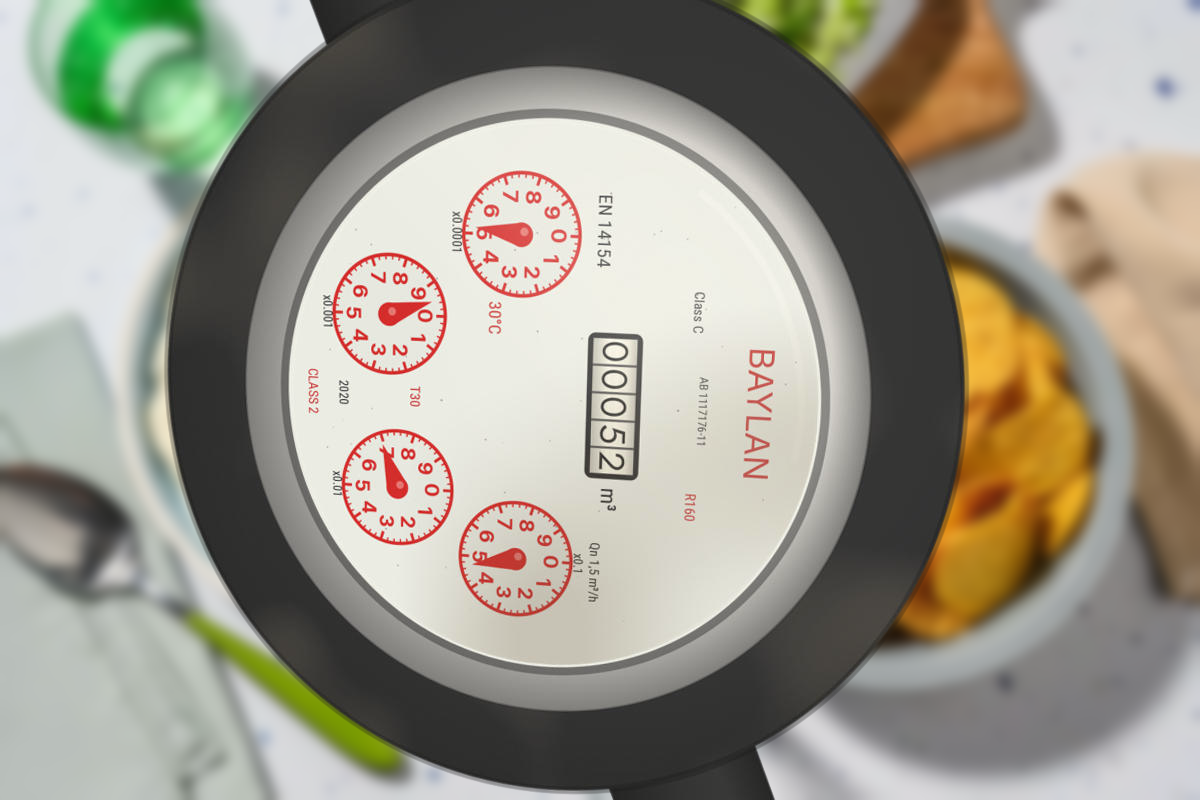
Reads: 52.4695 m³
